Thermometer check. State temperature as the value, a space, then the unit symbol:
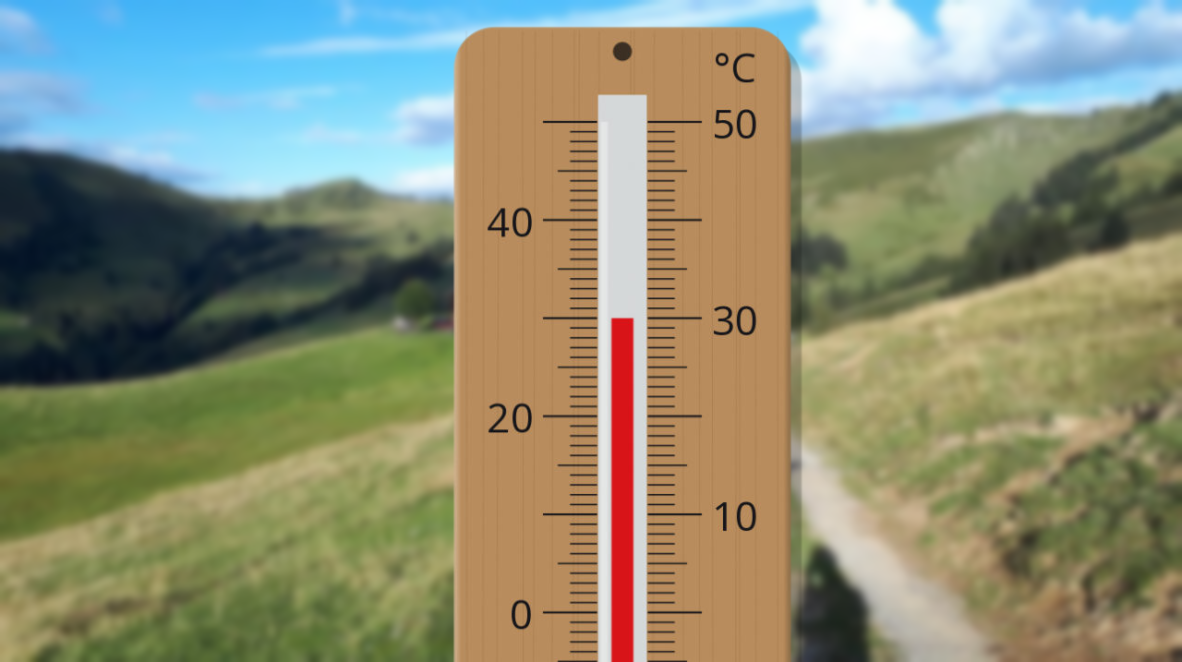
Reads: 30 °C
